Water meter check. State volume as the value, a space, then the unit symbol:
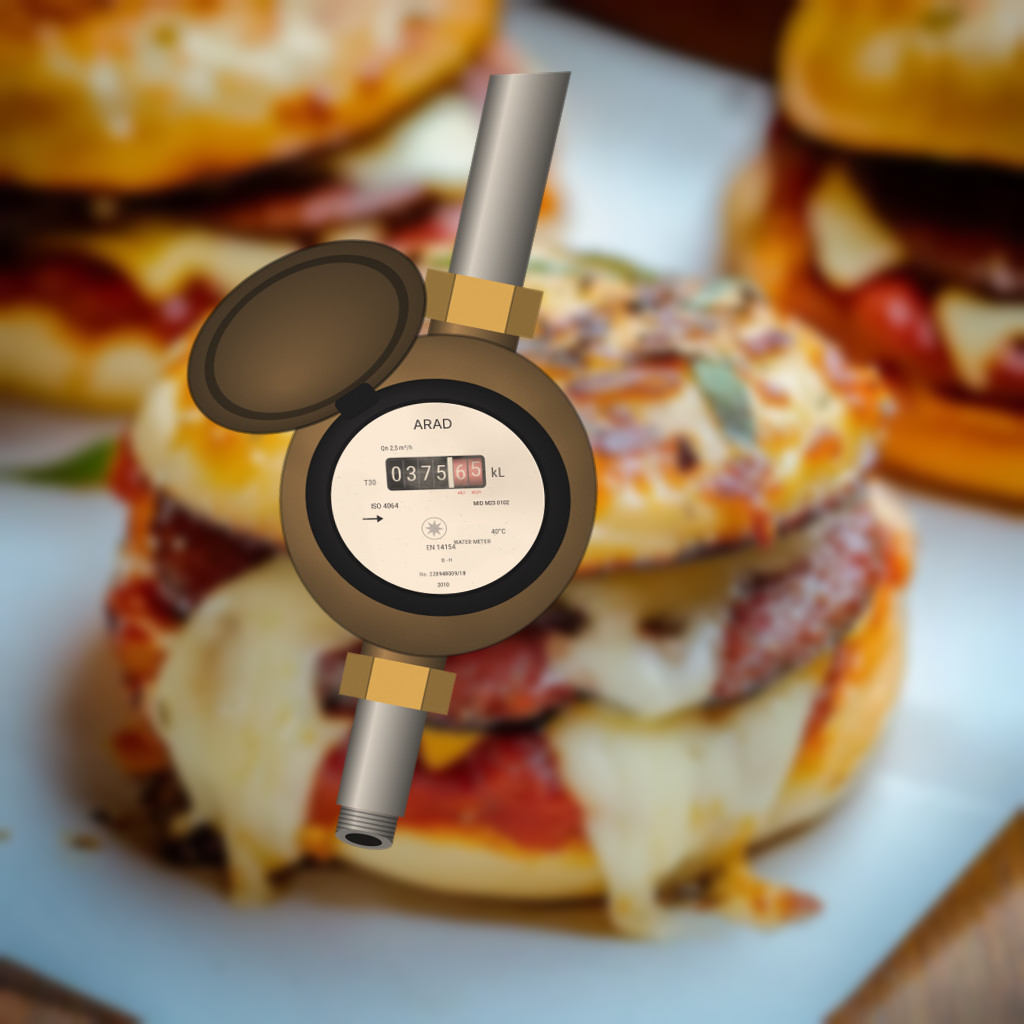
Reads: 375.65 kL
